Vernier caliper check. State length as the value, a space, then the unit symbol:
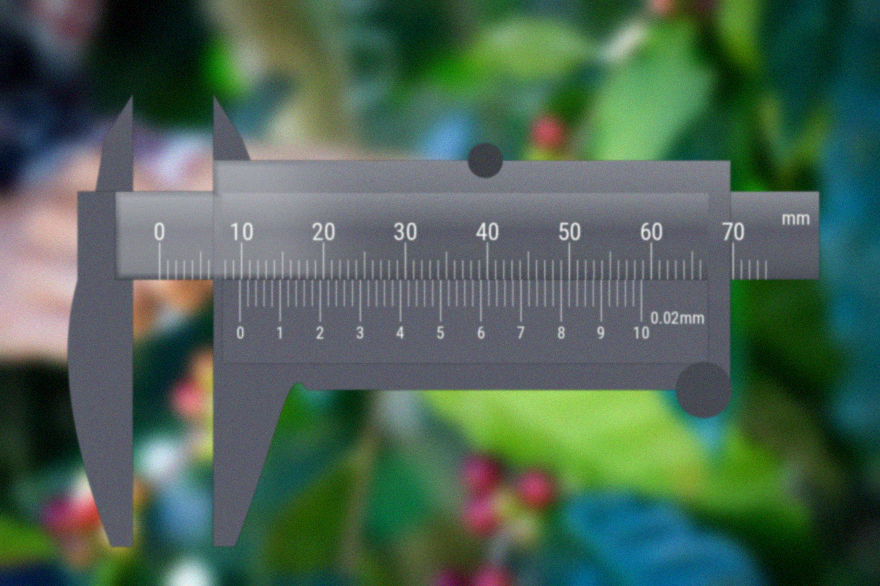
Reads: 9.8 mm
